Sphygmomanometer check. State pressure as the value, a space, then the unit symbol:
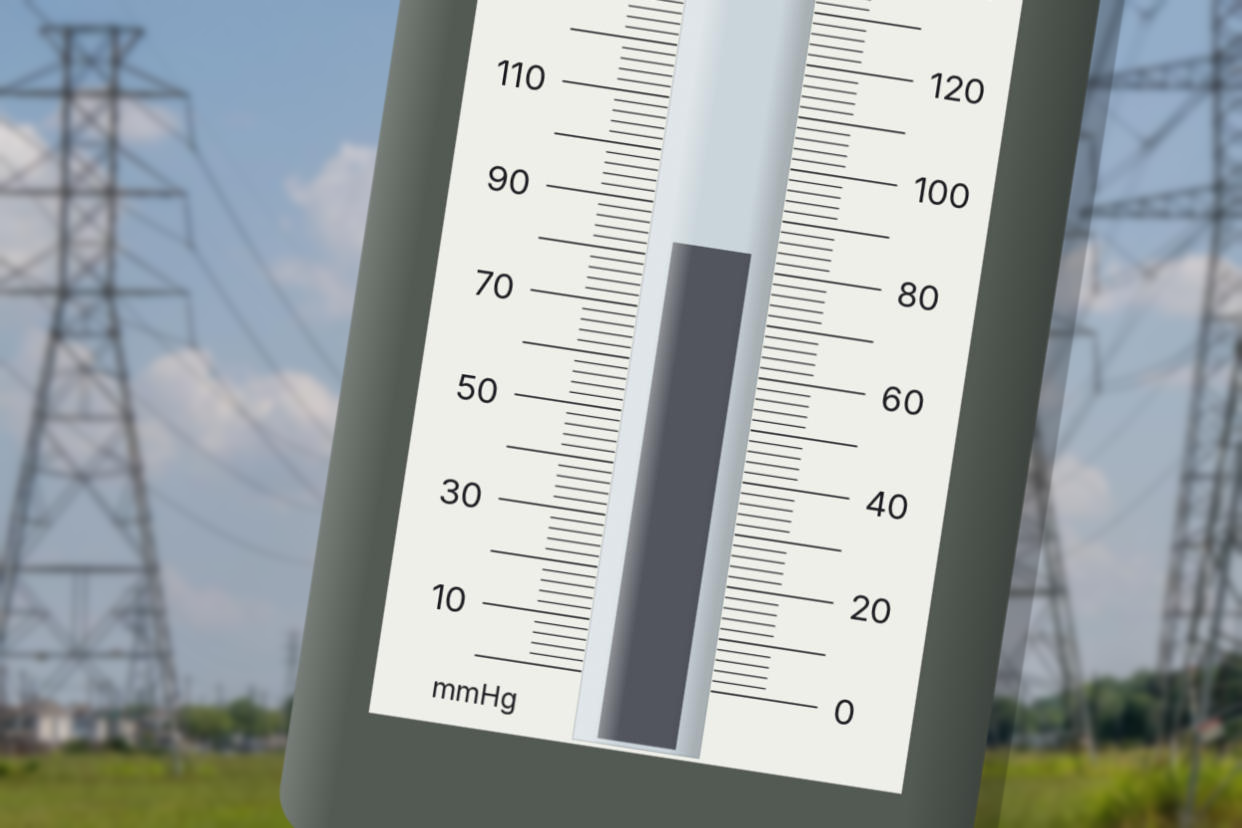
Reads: 83 mmHg
